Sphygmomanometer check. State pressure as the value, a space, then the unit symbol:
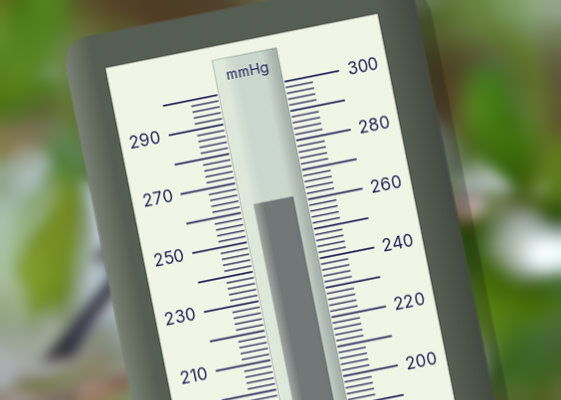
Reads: 262 mmHg
